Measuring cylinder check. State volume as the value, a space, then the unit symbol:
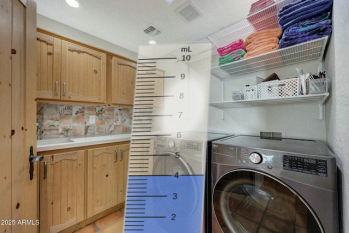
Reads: 4 mL
